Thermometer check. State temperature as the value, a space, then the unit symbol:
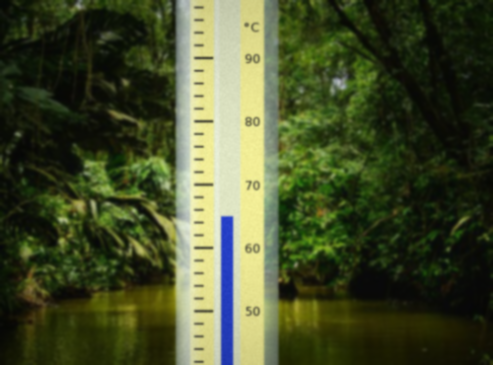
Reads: 65 °C
